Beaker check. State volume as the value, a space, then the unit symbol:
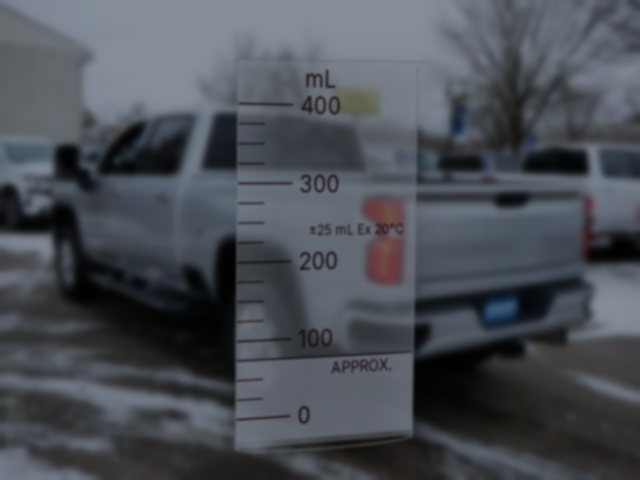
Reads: 75 mL
